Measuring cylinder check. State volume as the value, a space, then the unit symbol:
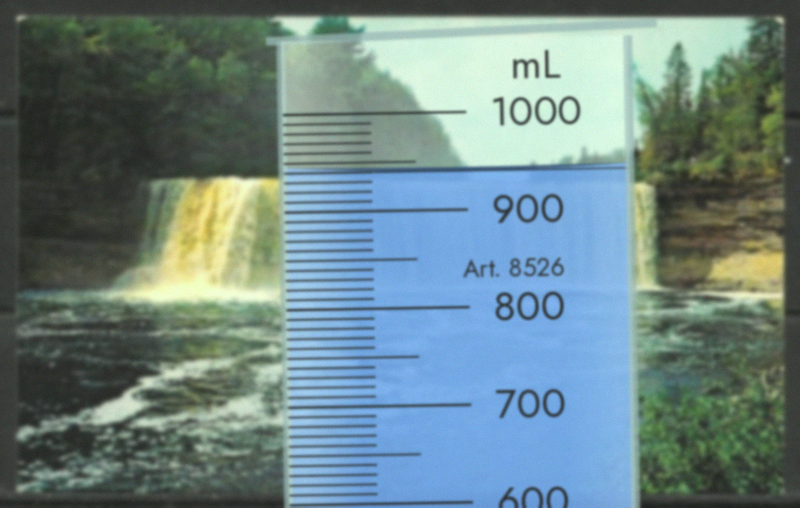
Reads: 940 mL
